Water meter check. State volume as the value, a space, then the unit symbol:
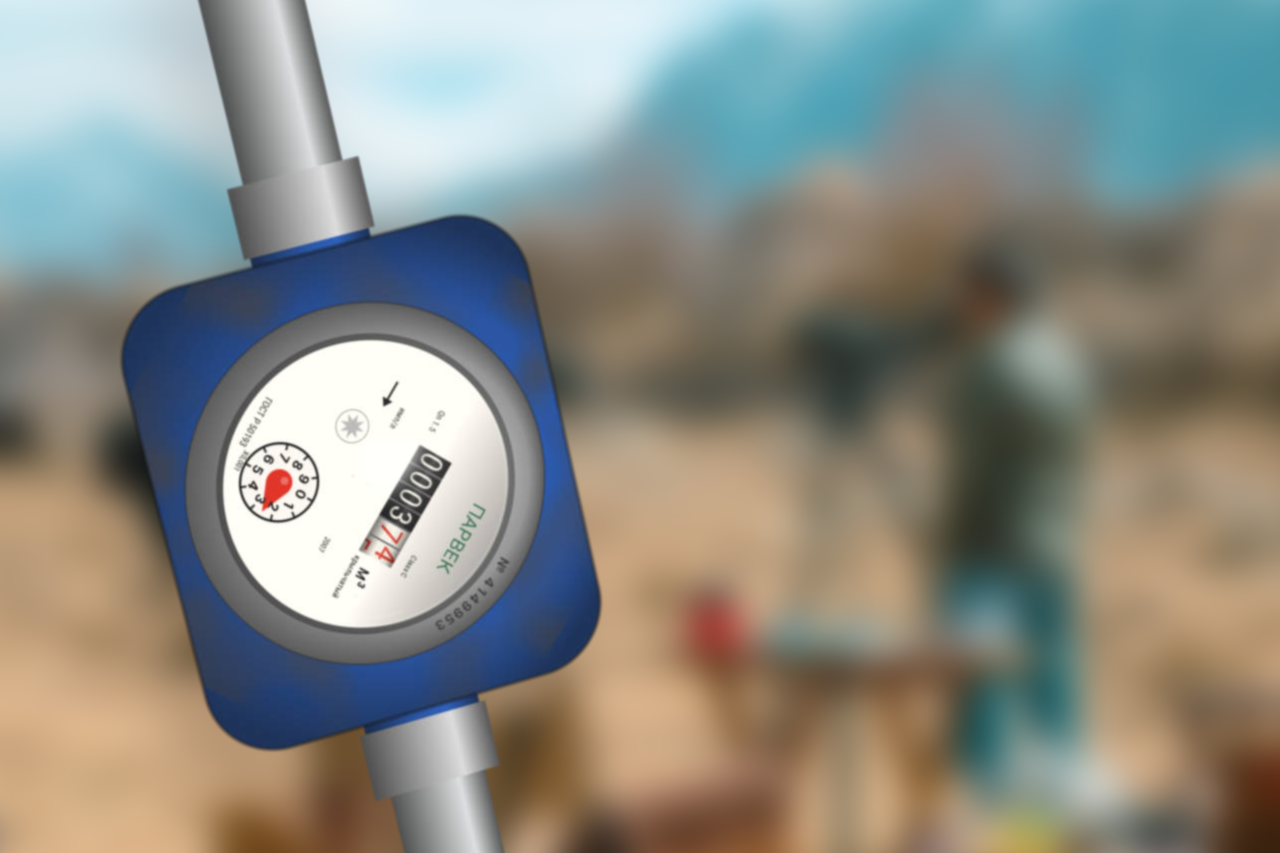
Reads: 3.742 m³
